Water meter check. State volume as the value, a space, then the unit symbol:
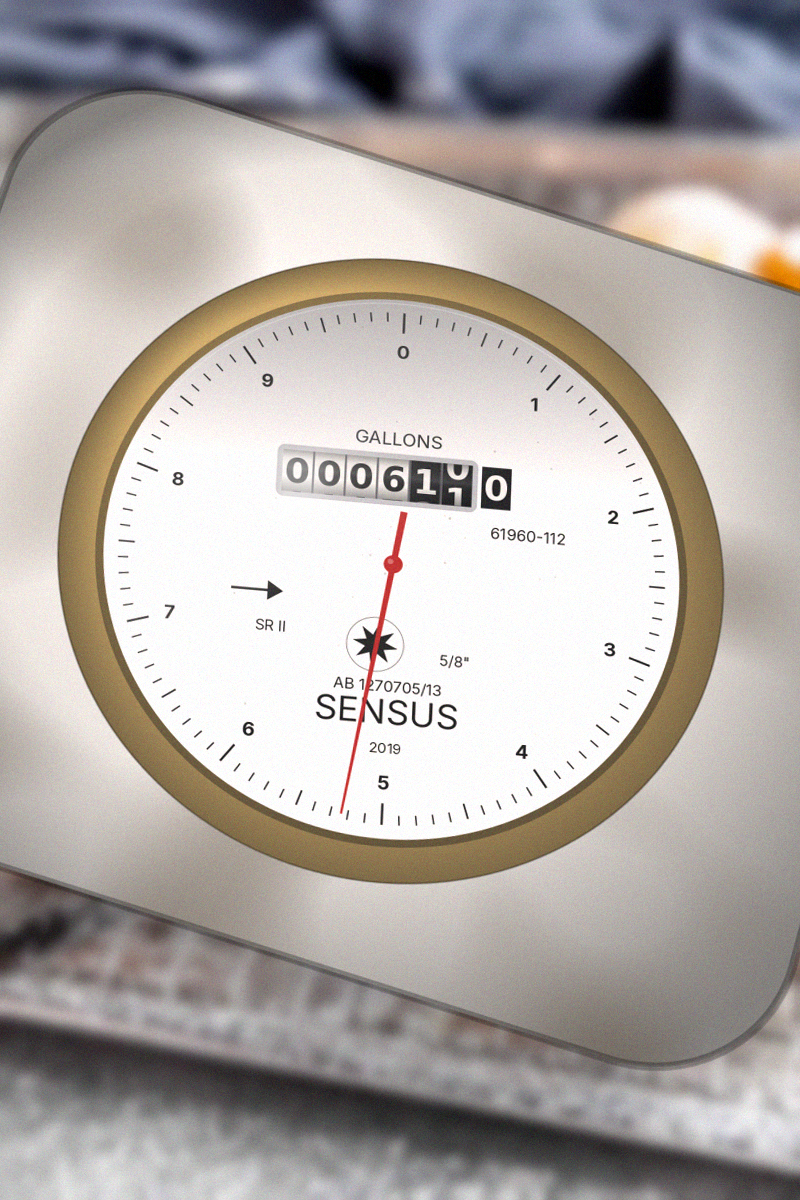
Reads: 6105.2 gal
